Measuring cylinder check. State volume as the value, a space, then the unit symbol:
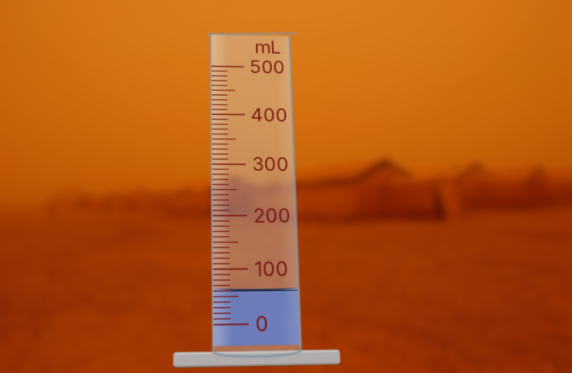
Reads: 60 mL
